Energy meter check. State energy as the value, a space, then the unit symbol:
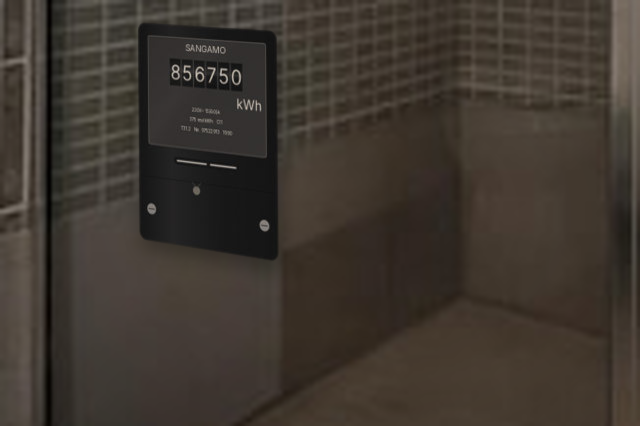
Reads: 856750 kWh
